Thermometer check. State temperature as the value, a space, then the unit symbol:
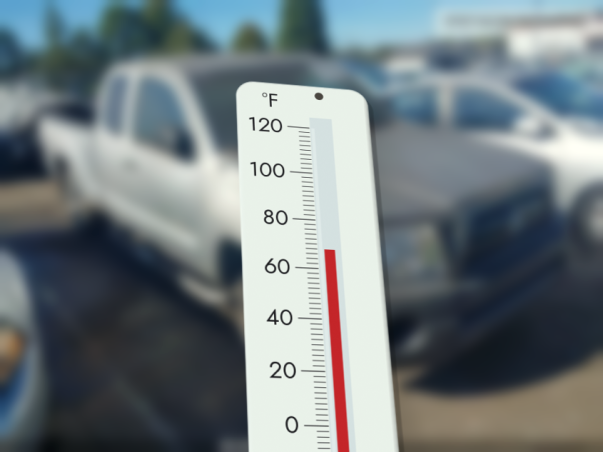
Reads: 68 °F
